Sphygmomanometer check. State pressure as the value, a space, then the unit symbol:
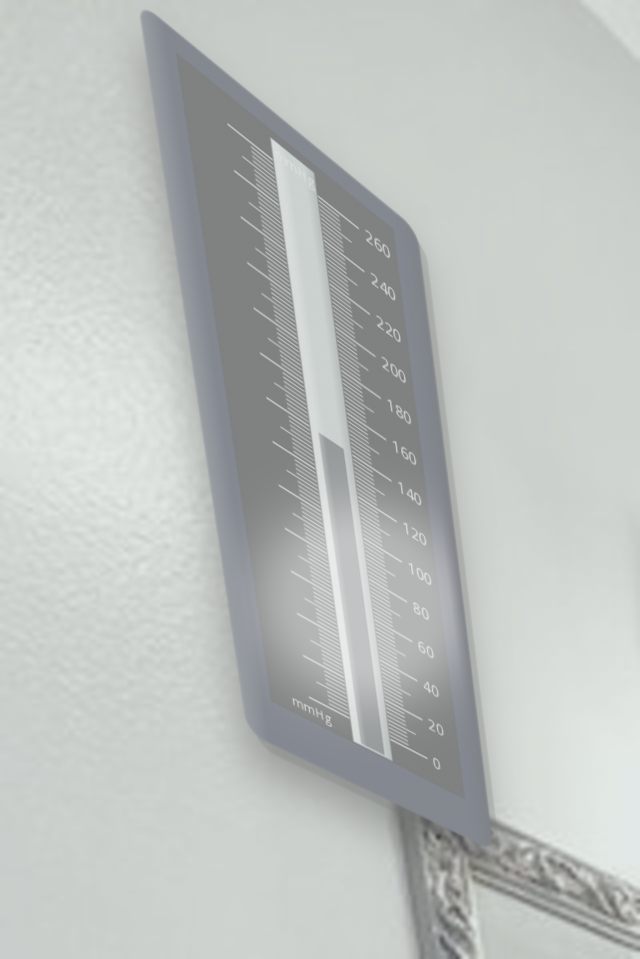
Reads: 140 mmHg
